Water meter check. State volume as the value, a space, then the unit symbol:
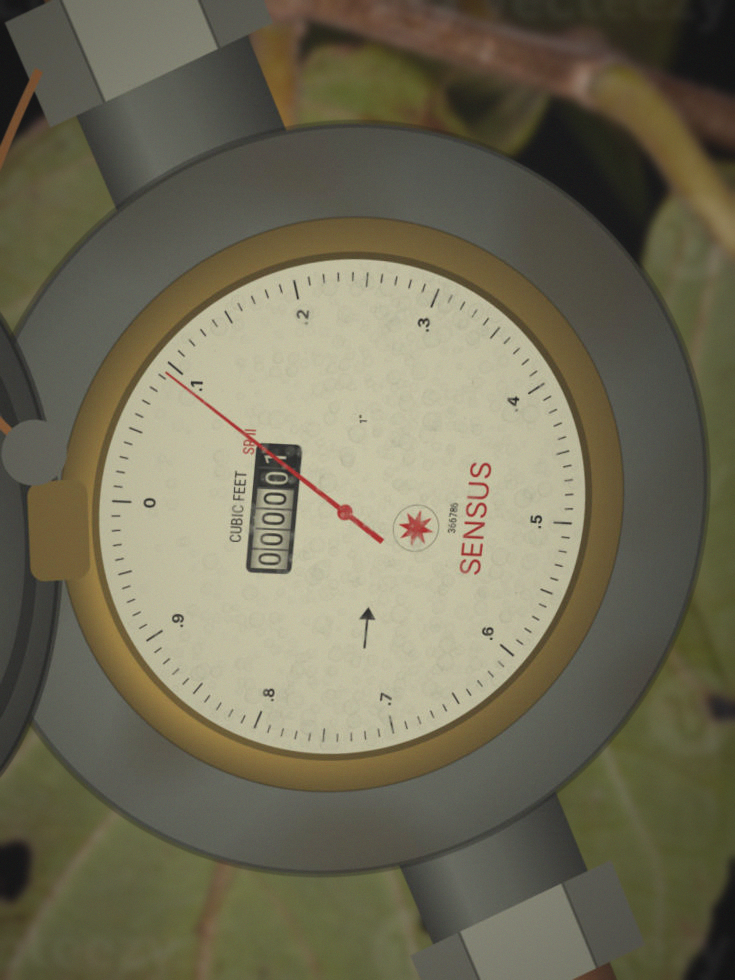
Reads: 1.09 ft³
